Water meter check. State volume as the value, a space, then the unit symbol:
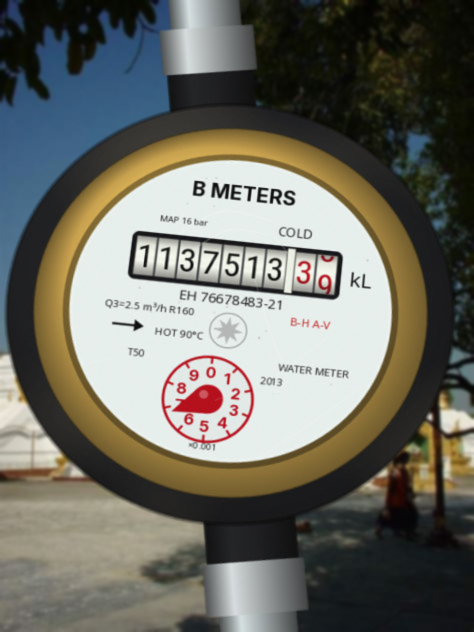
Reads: 1137513.386 kL
